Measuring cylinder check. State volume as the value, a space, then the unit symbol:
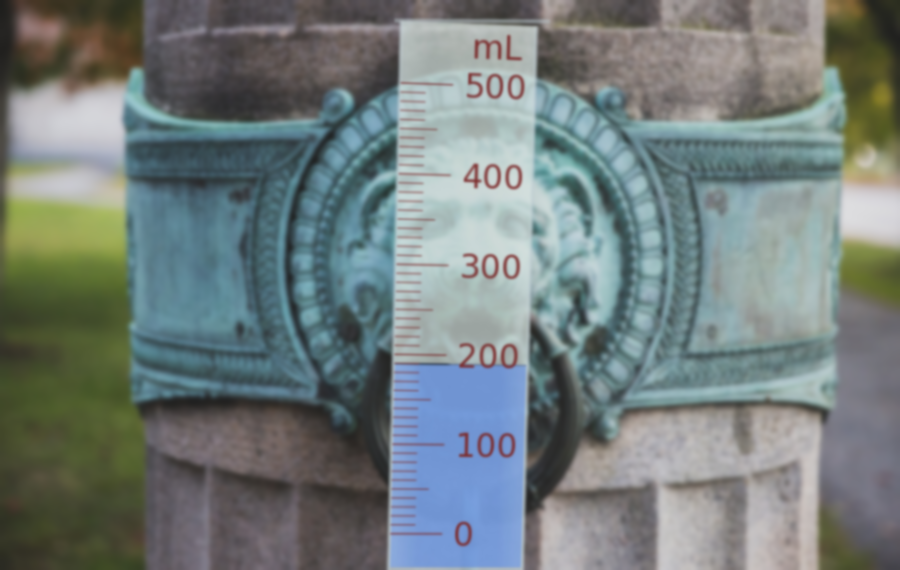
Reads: 190 mL
